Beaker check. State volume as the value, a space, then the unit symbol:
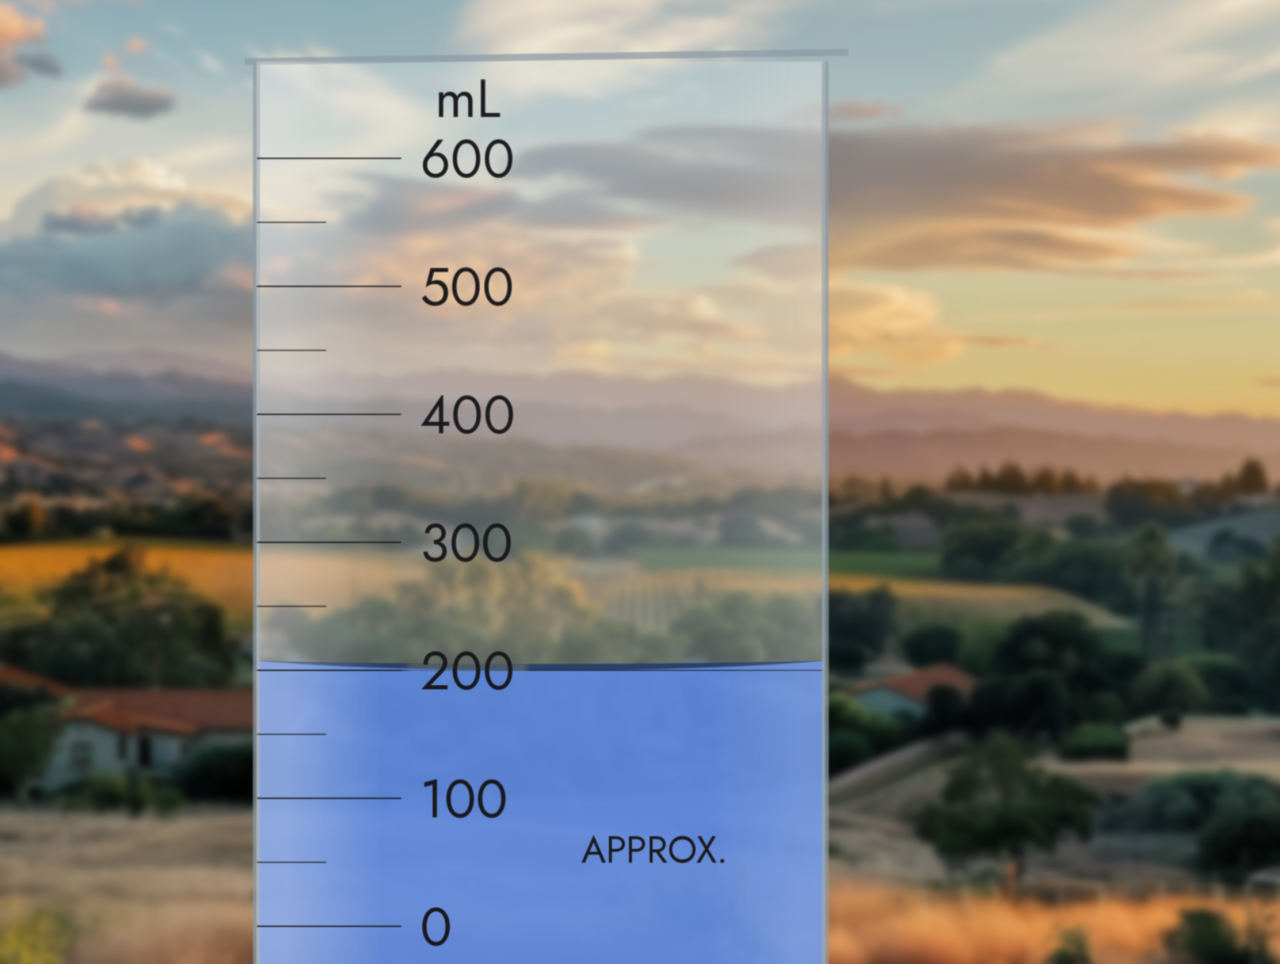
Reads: 200 mL
